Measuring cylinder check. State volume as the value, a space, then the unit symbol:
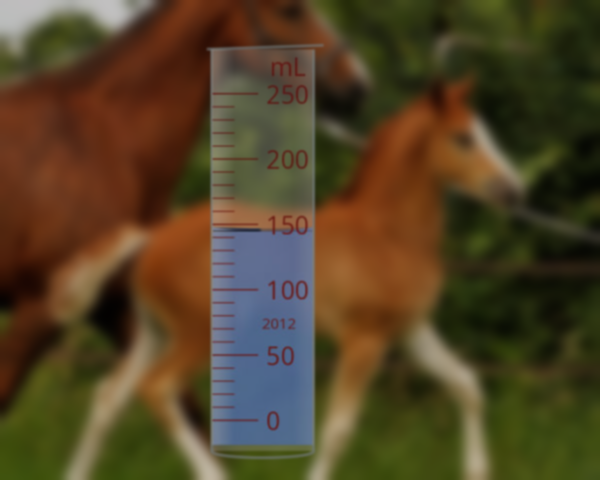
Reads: 145 mL
